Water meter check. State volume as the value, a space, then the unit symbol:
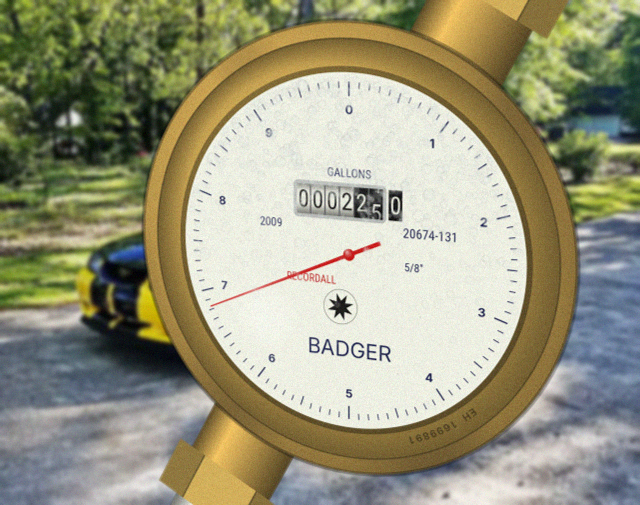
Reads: 2246.8 gal
